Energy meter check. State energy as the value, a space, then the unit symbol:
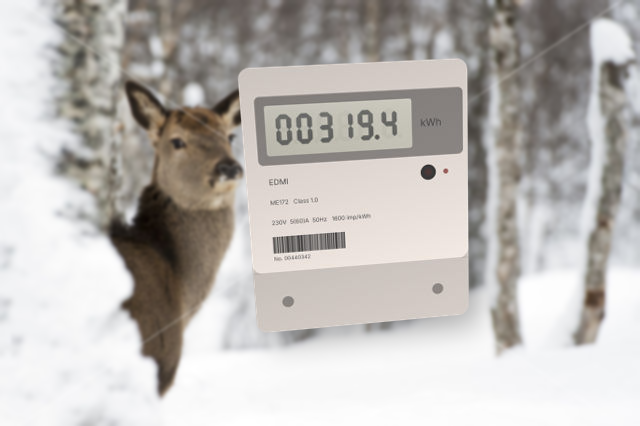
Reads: 319.4 kWh
